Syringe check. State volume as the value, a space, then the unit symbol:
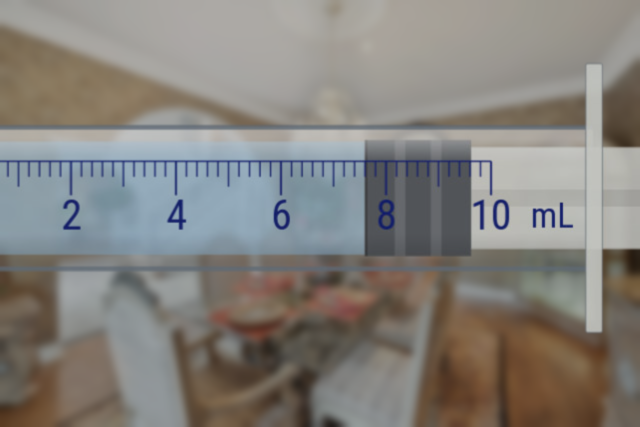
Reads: 7.6 mL
